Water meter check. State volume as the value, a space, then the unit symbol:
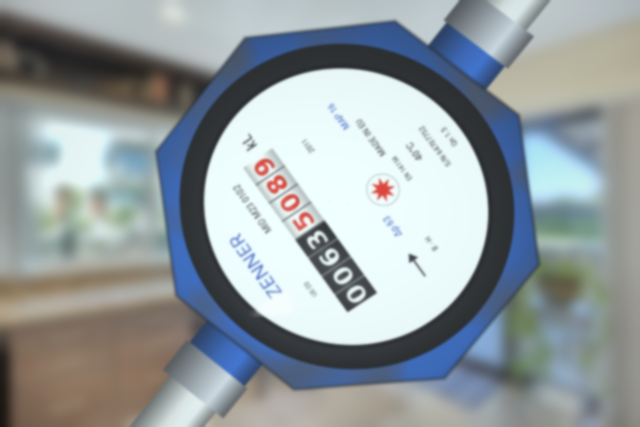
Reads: 63.5089 kL
